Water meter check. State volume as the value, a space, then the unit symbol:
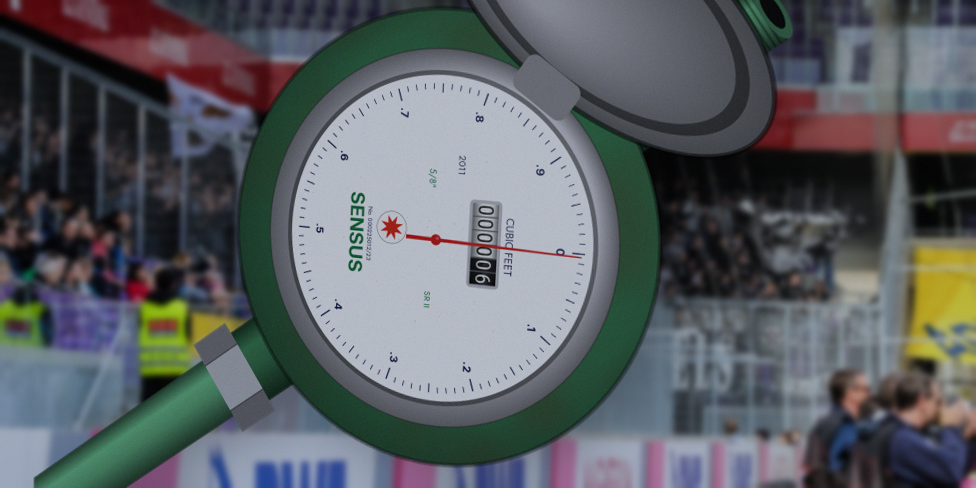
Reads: 6.00 ft³
